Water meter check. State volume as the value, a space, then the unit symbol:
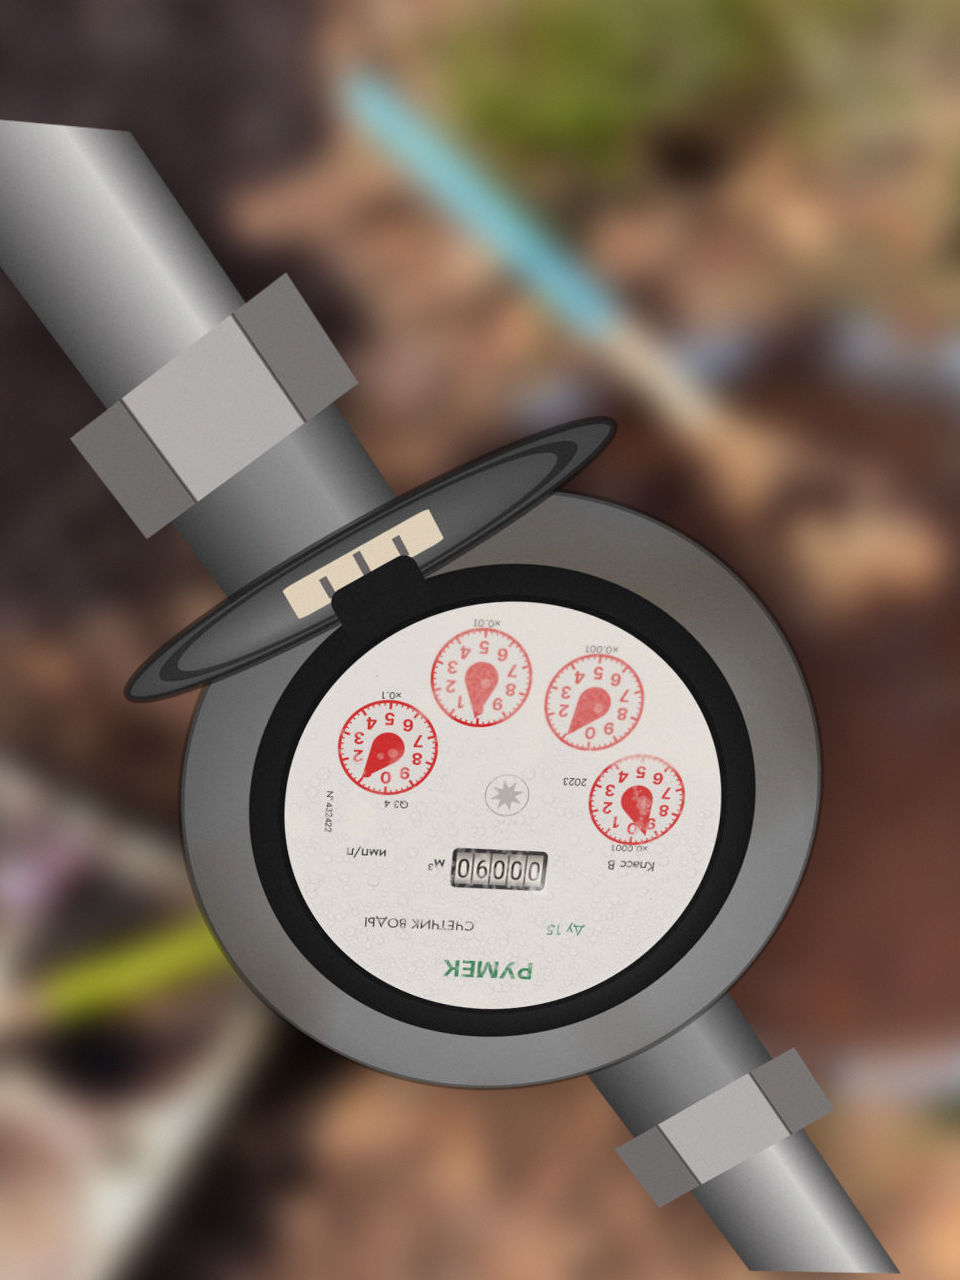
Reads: 90.1009 m³
